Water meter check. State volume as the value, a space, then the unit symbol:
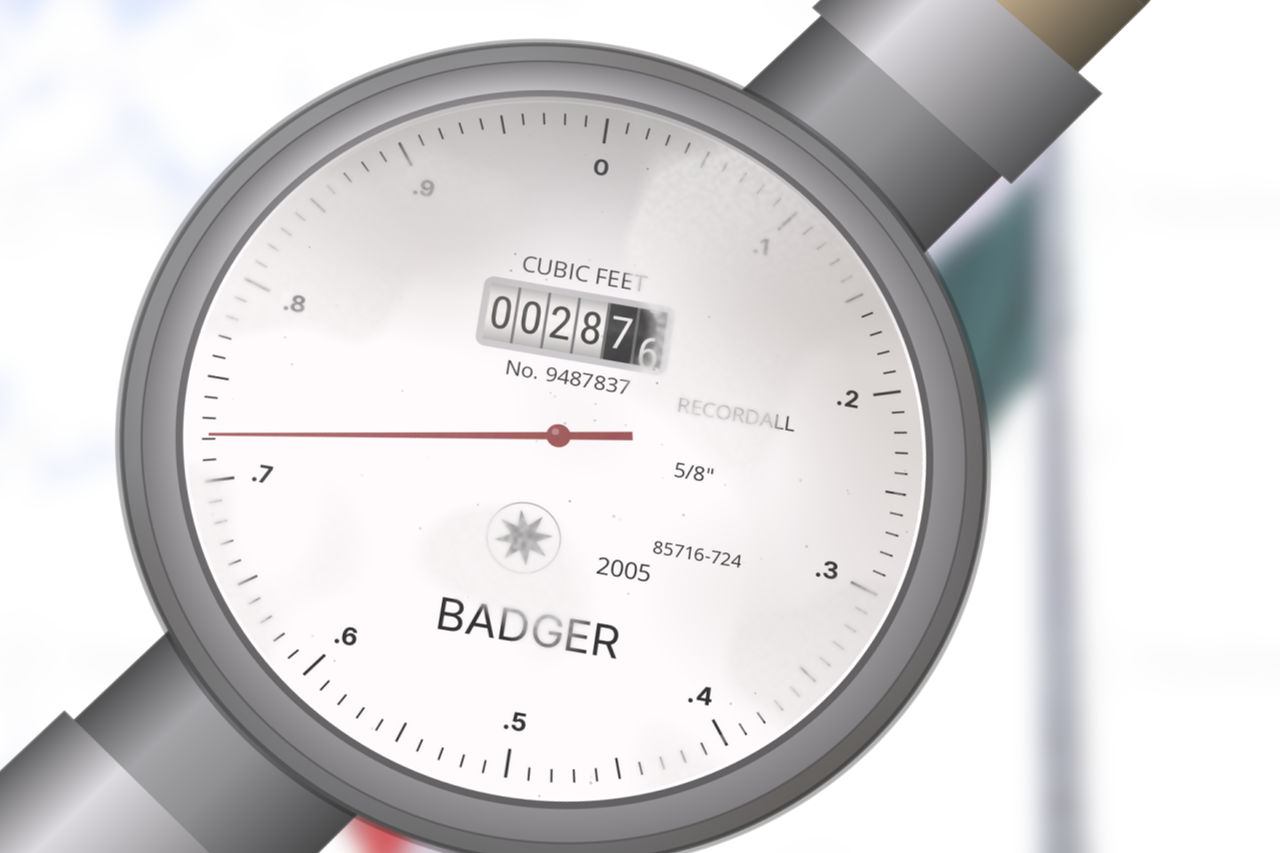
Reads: 2875.72 ft³
